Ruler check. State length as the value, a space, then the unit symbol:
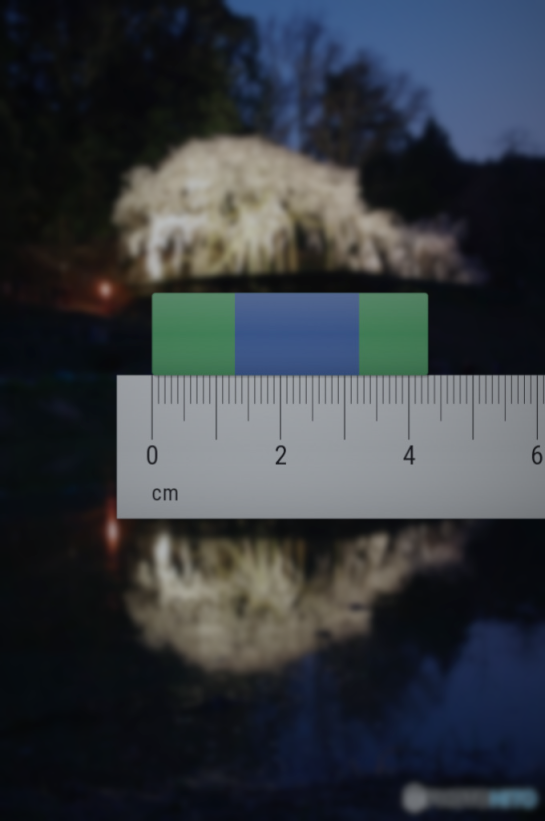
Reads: 4.3 cm
